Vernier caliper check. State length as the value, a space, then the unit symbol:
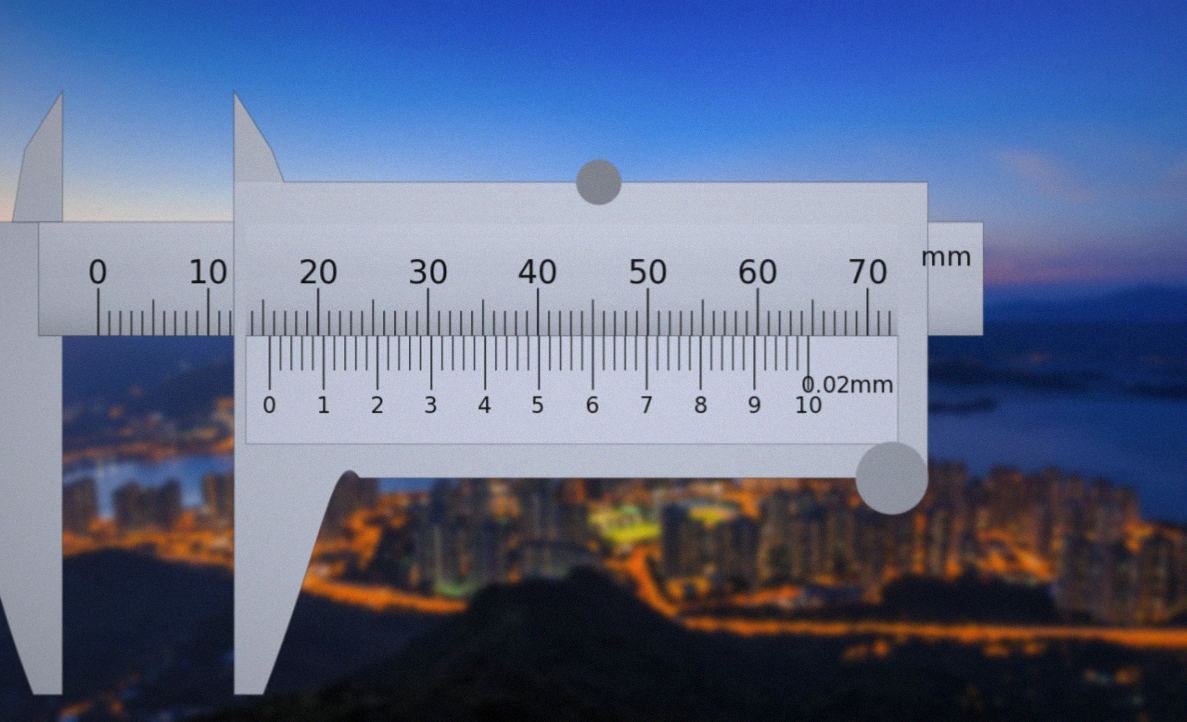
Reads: 15.6 mm
